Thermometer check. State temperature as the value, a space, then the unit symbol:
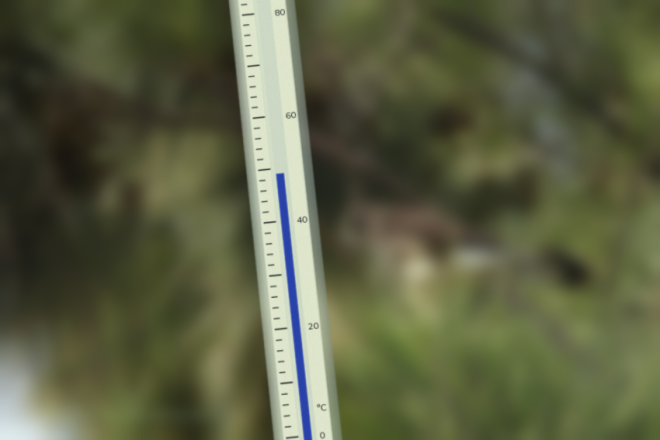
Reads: 49 °C
